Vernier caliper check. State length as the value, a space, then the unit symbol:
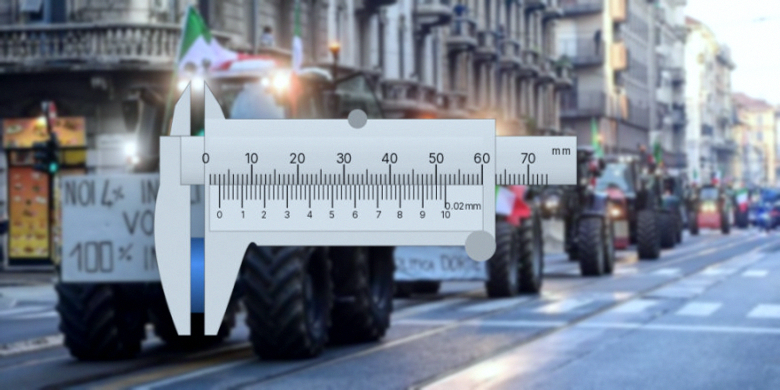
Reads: 3.0 mm
